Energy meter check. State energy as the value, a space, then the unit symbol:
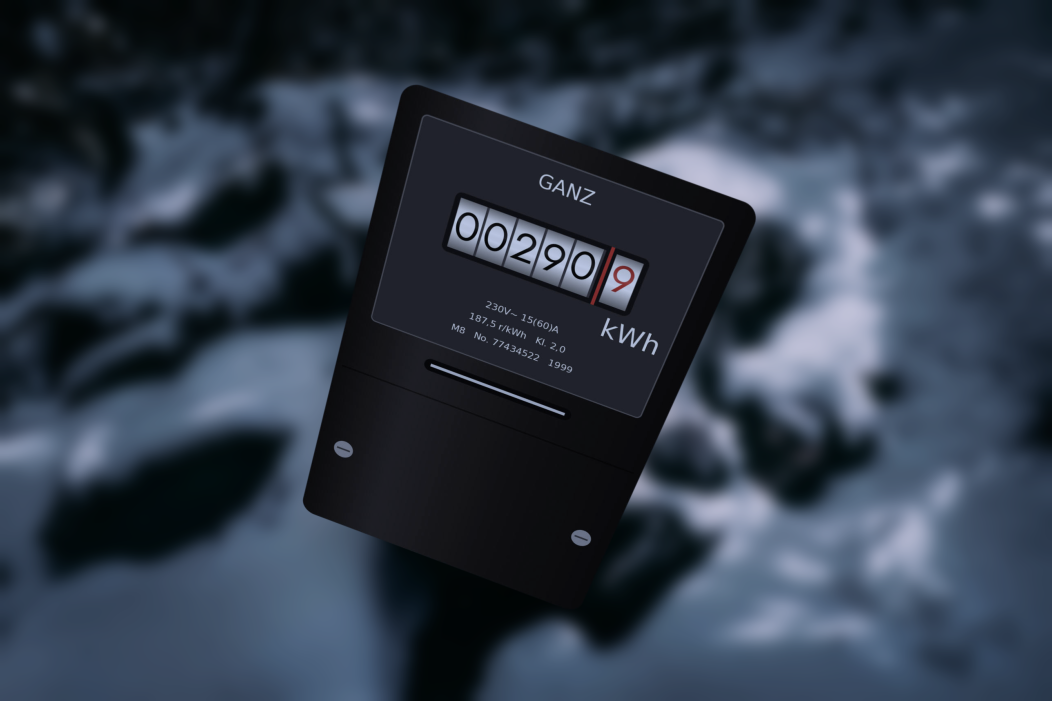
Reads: 290.9 kWh
